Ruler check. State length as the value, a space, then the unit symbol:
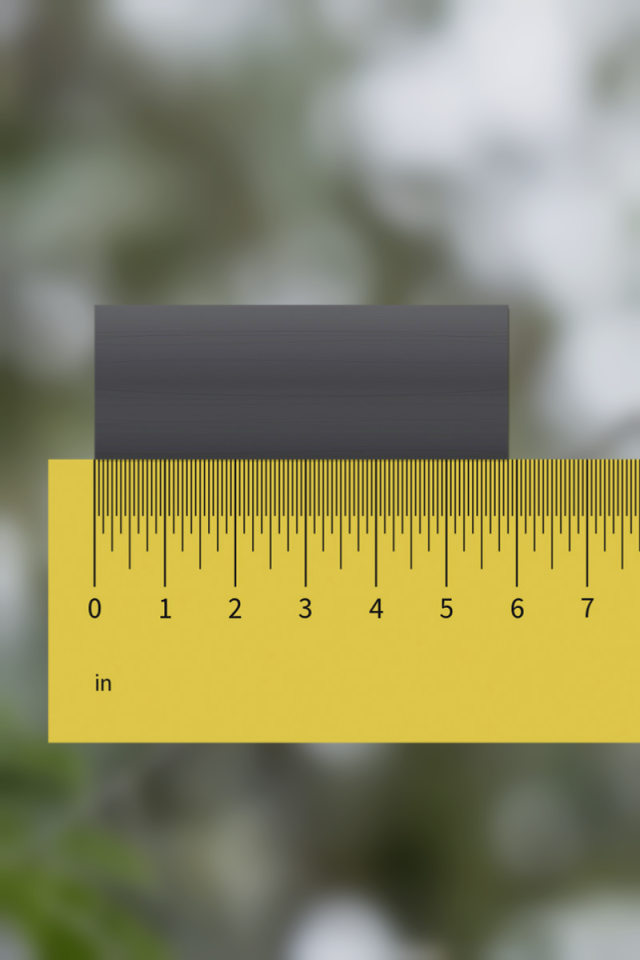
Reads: 5.875 in
